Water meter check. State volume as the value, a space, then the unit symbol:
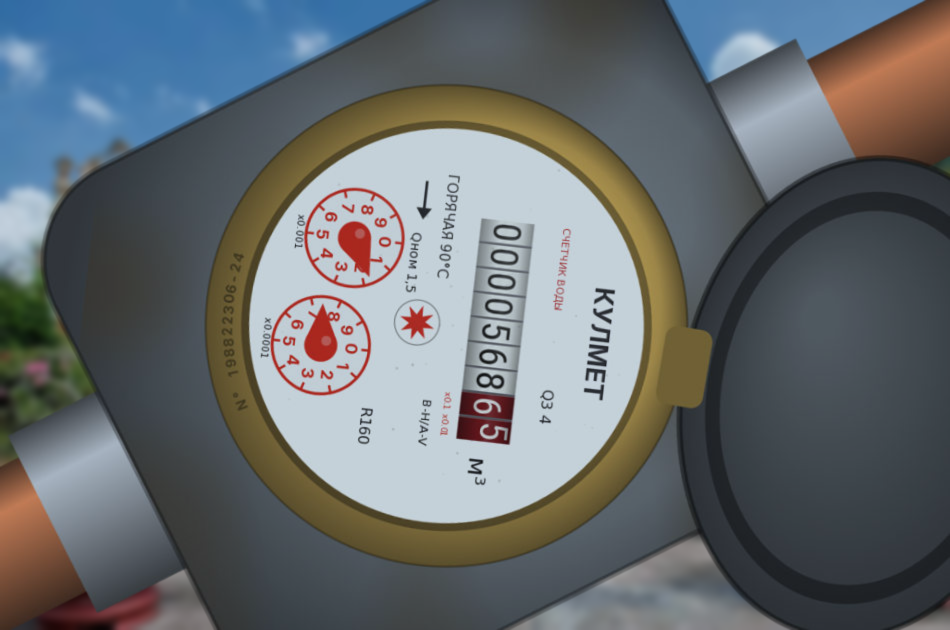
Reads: 568.6517 m³
